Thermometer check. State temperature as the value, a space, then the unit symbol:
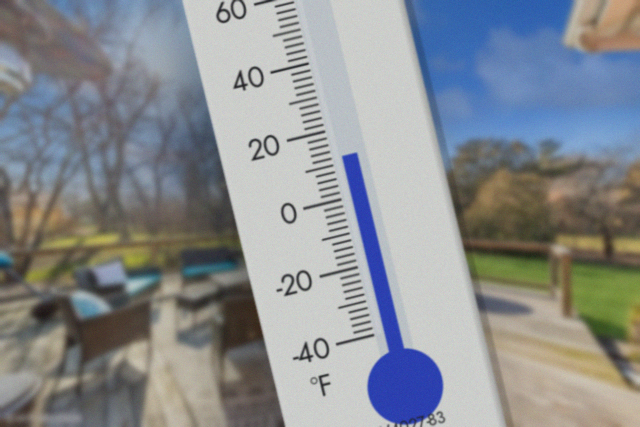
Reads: 12 °F
